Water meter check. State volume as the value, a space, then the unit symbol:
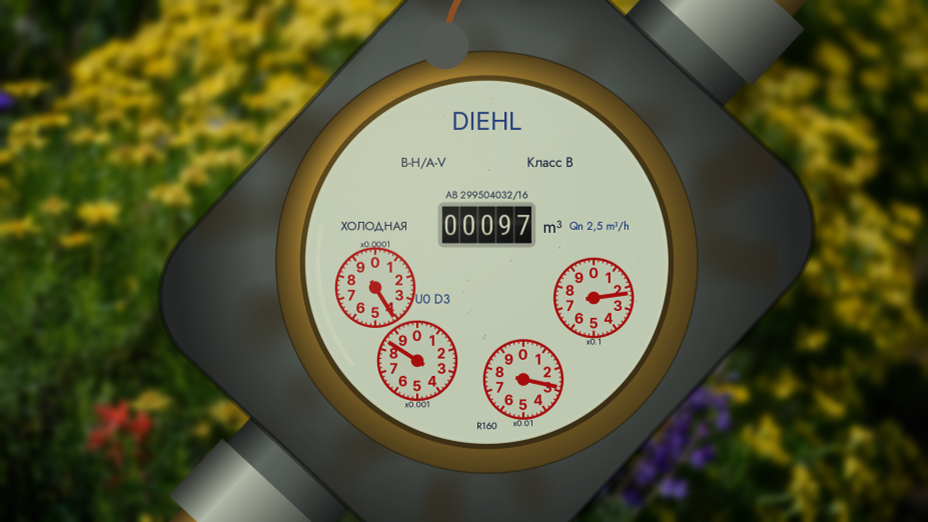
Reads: 97.2284 m³
